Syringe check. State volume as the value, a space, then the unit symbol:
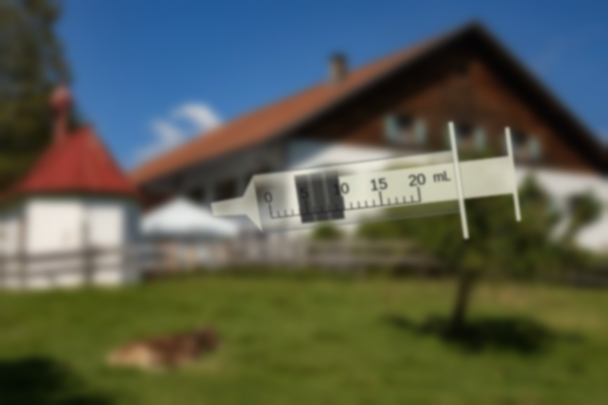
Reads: 4 mL
